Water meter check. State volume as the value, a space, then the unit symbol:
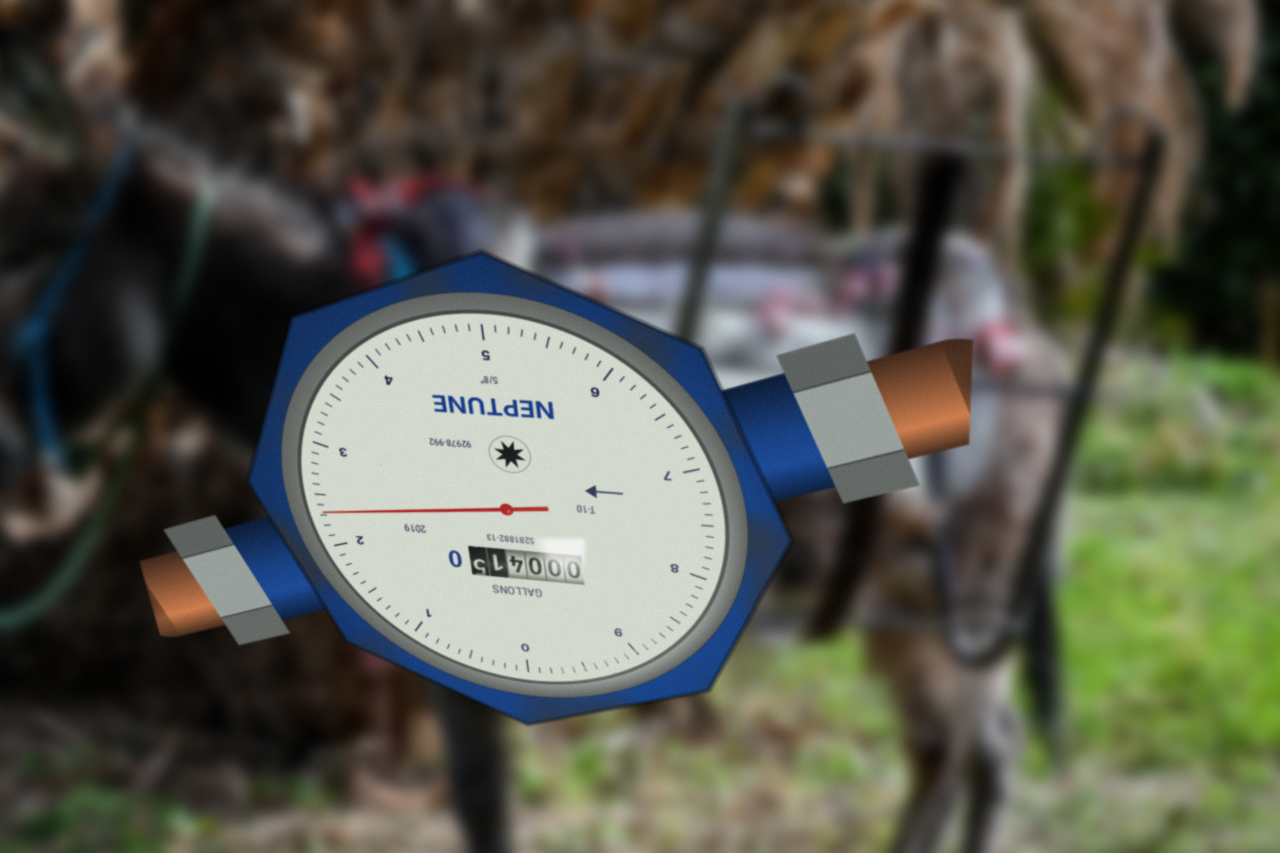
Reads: 4152.3 gal
